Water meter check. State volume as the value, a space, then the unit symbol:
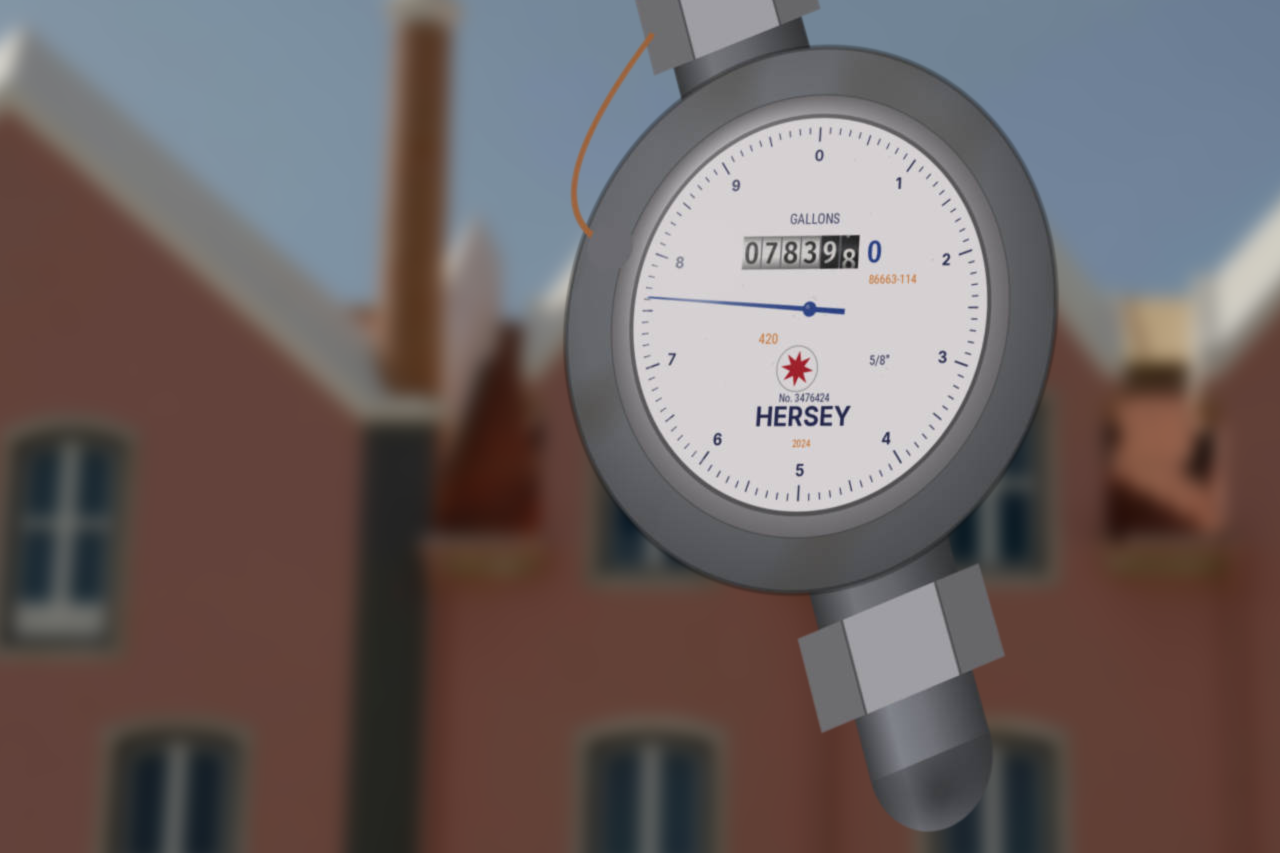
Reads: 783977.6 gal
